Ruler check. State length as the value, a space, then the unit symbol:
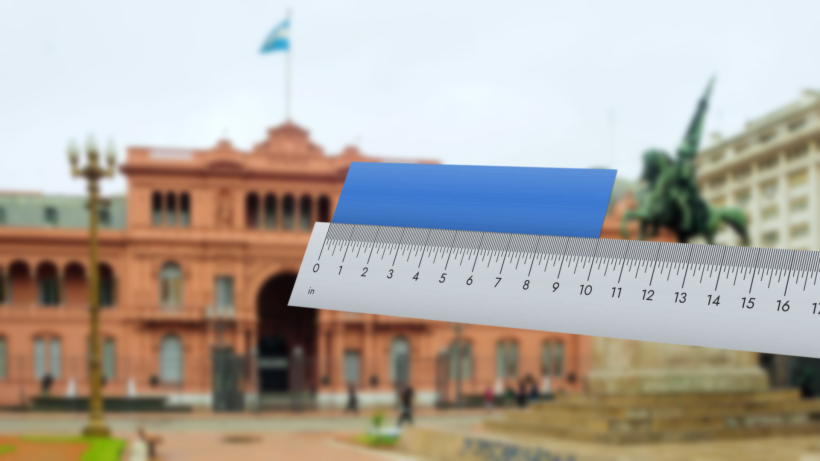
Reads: 10 in
